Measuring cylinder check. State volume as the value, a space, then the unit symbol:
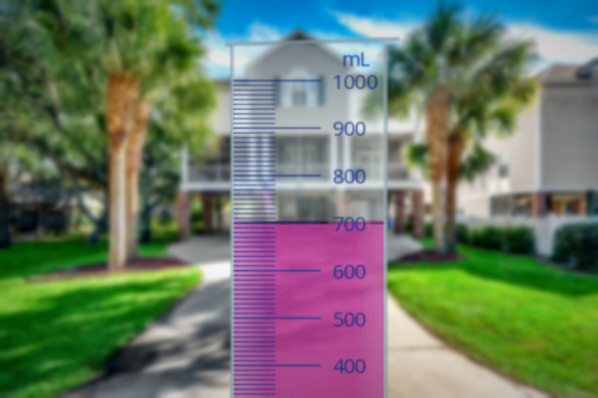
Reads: 700 mL
